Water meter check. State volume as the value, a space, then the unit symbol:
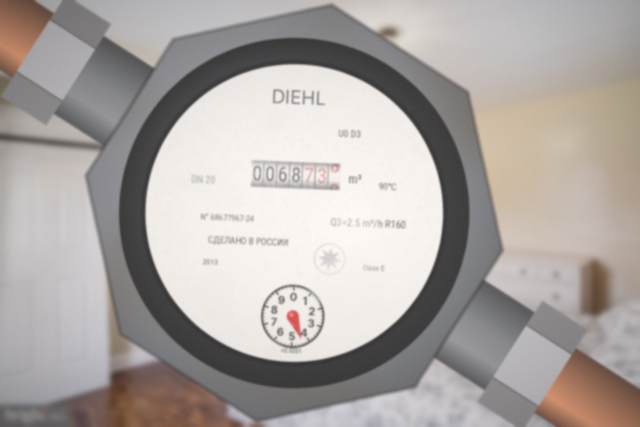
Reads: 68.7384 m³
